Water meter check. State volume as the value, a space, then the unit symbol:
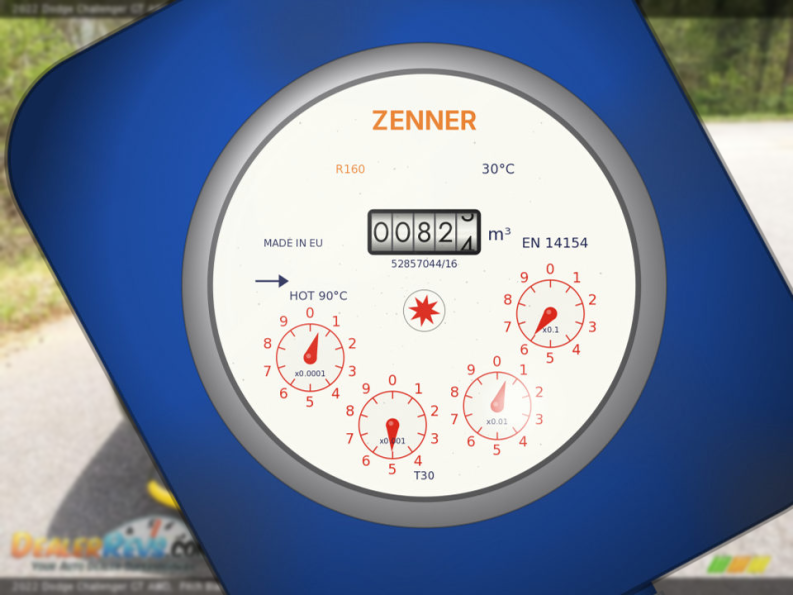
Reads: 823.6050 m³
